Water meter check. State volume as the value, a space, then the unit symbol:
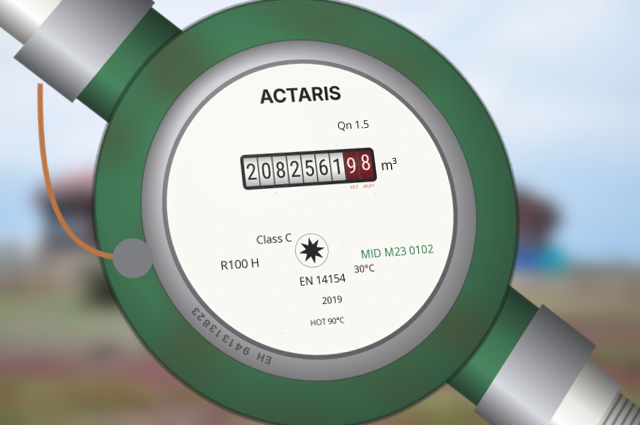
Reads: 2082561.98 m³
